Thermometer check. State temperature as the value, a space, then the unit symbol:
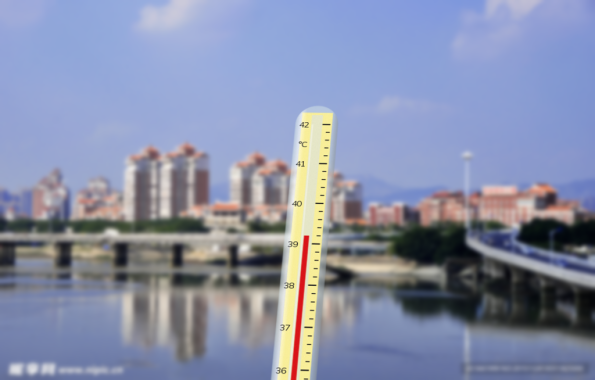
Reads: 39.2 °C
